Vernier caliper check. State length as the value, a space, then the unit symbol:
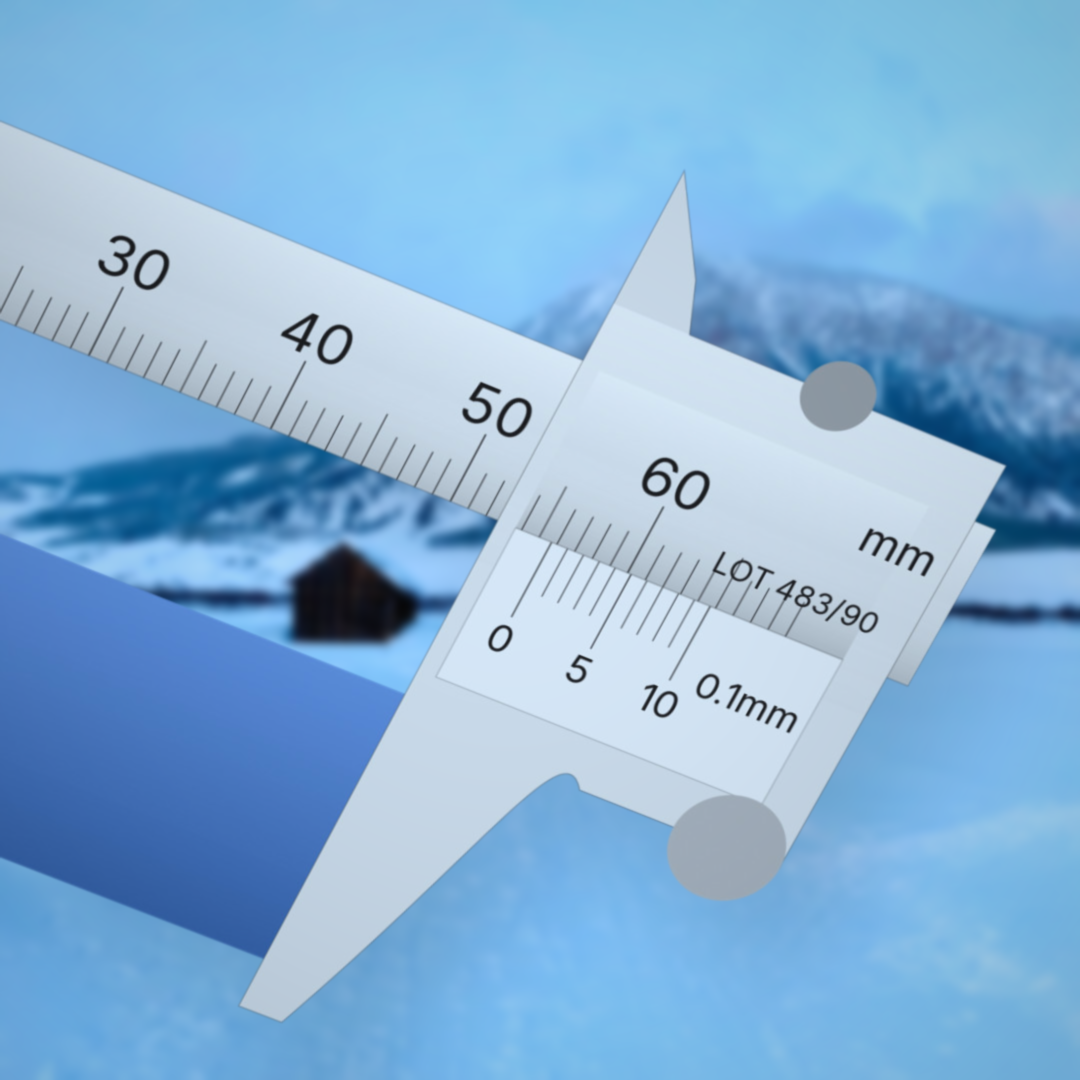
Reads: 55.7 mm
